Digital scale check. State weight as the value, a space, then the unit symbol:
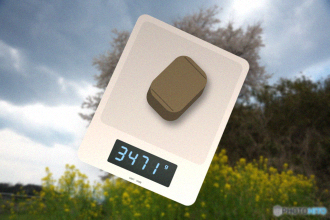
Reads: 3471 g
